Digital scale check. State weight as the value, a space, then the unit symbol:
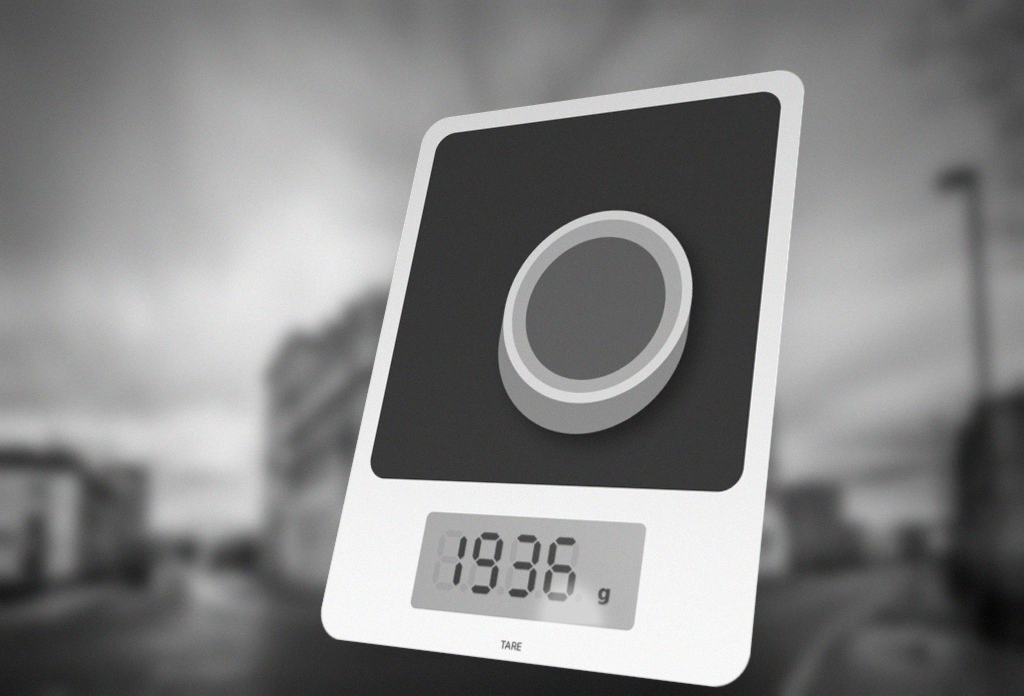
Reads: 1936 g
